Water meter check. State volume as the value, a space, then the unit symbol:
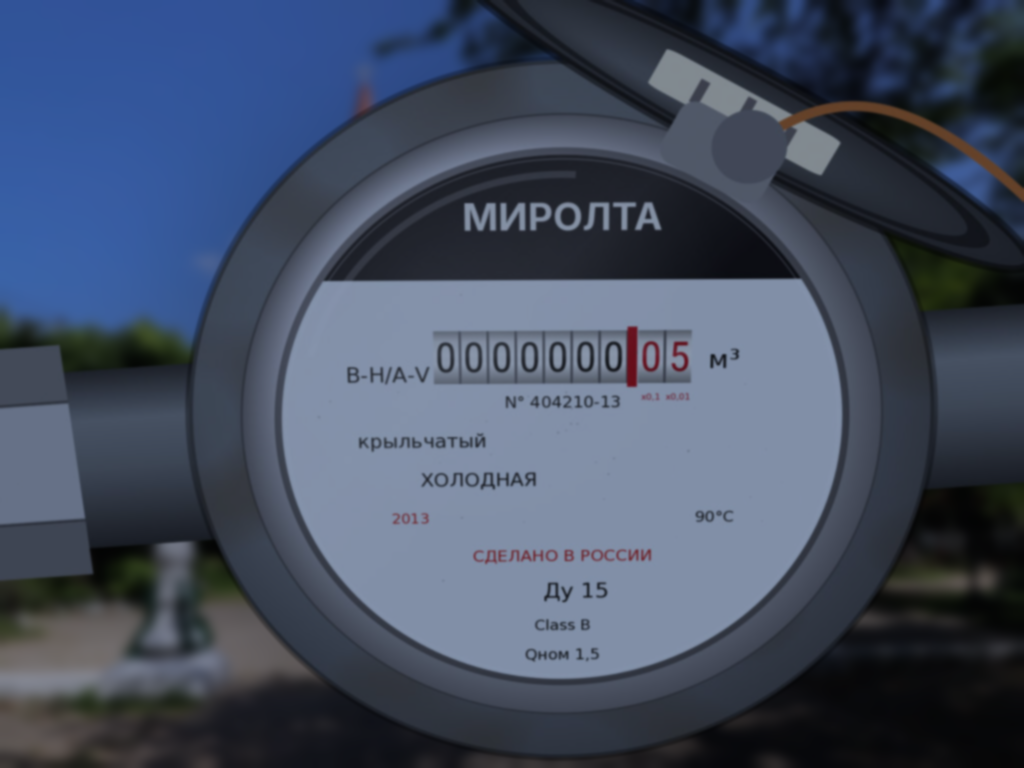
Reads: 0.05 m³
